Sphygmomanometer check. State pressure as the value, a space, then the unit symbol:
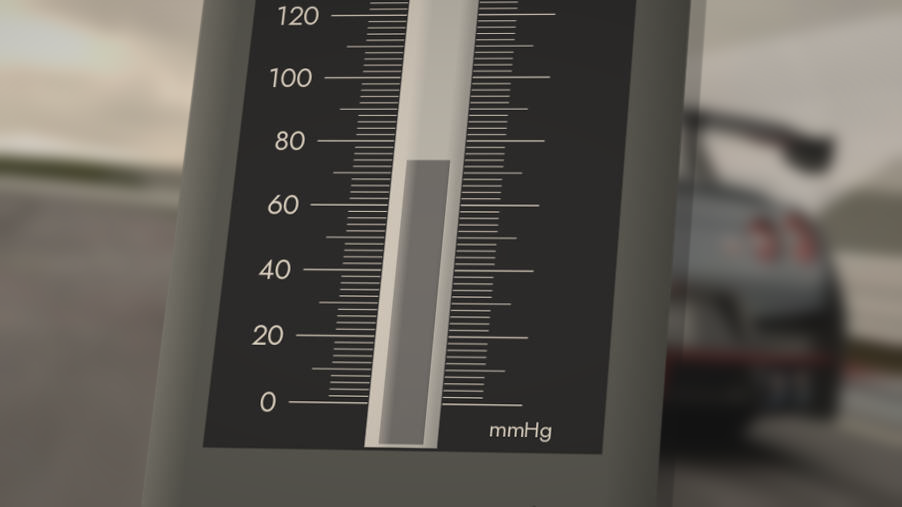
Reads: 74 mmHg
